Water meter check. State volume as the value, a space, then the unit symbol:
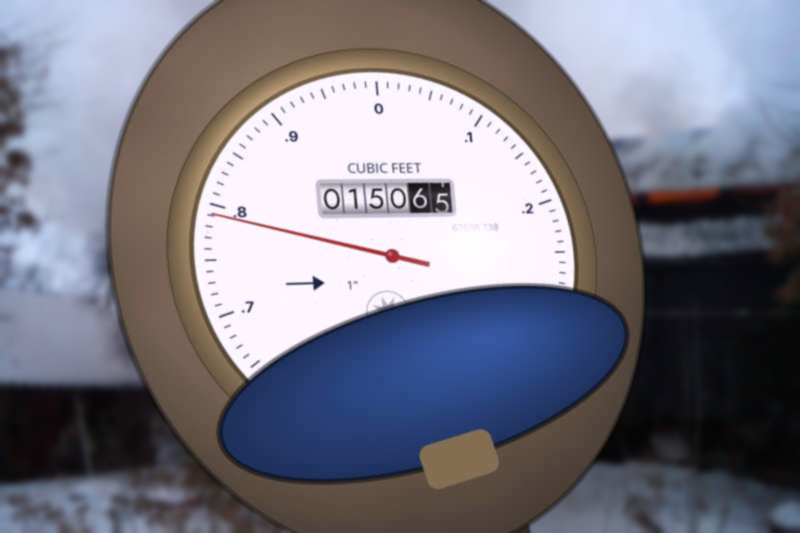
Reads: 15064.79 ft³
